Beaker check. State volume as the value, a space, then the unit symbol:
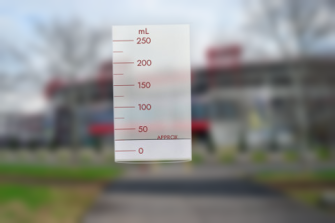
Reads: 25 mL
